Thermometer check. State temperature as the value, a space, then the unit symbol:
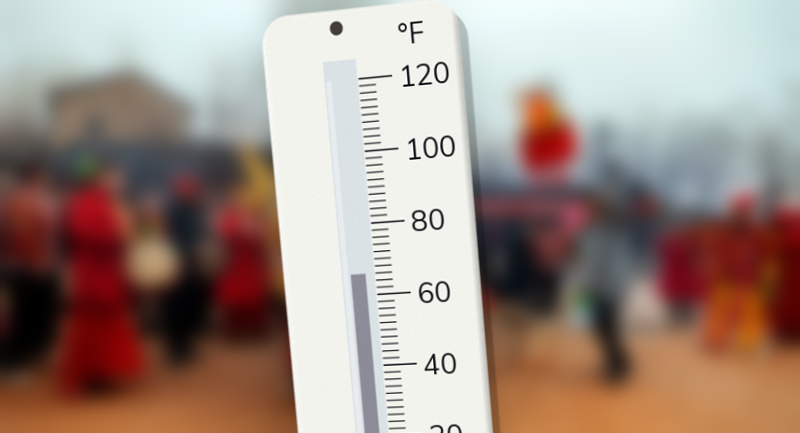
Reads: 66 °F
